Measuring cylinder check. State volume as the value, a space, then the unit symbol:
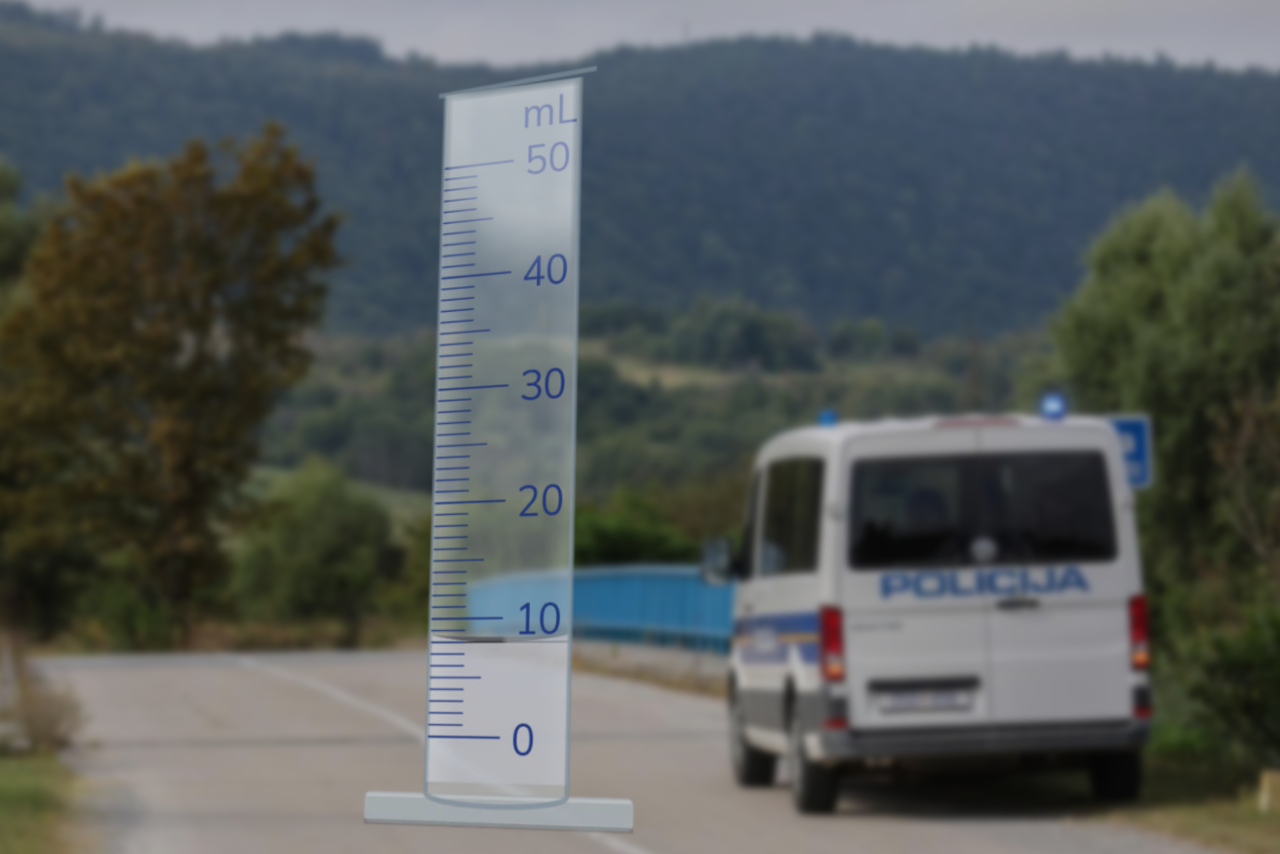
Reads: 8 mL
